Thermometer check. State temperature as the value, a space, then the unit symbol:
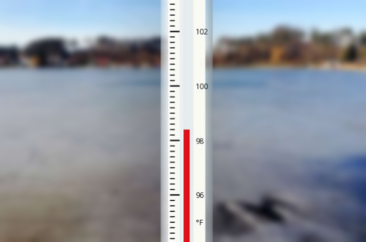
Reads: 98.4 °F
